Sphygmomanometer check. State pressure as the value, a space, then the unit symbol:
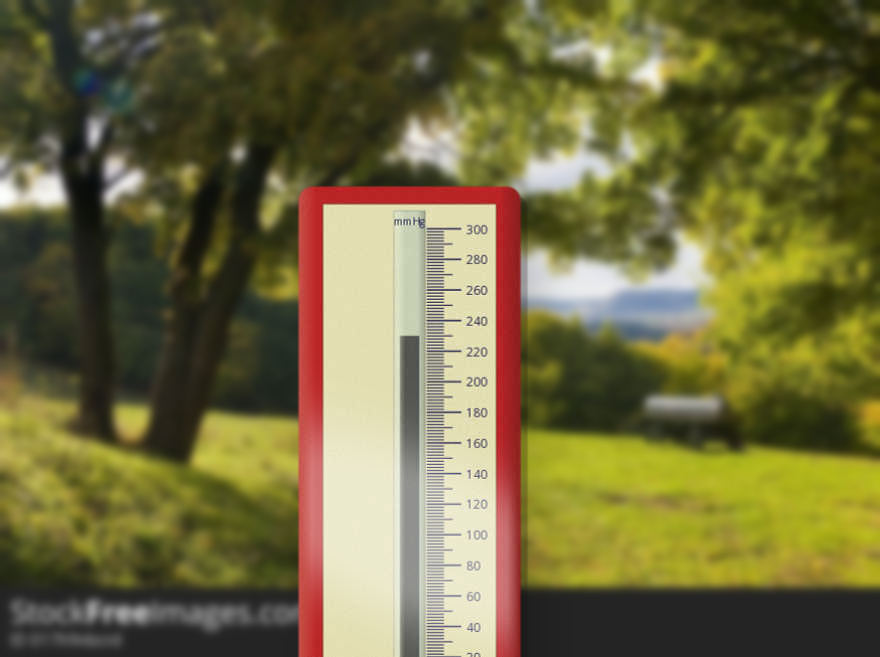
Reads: 230 mmHg
